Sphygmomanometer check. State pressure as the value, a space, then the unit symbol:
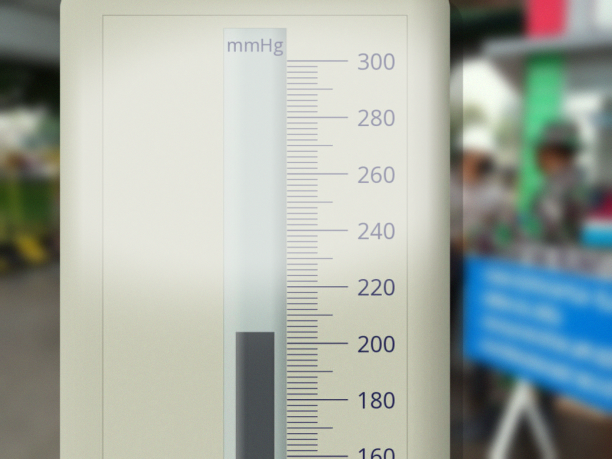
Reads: 204 mmHg
